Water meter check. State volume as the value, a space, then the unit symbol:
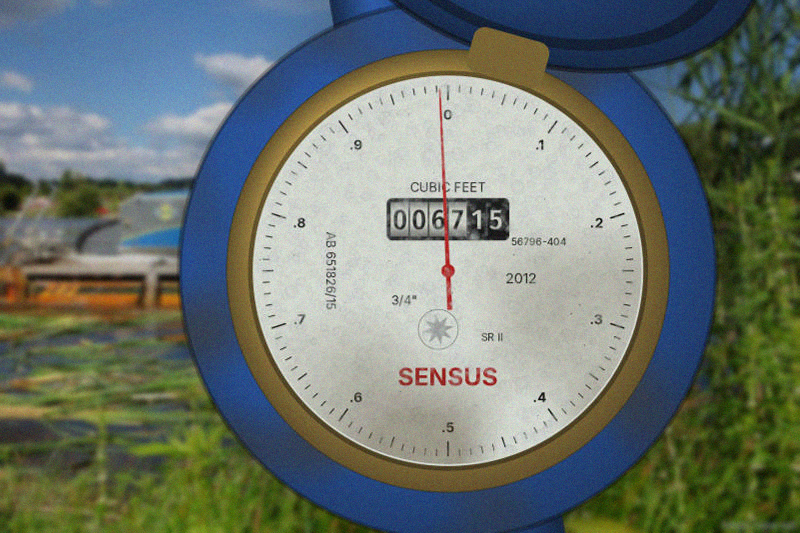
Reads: 6714.99 ft³
